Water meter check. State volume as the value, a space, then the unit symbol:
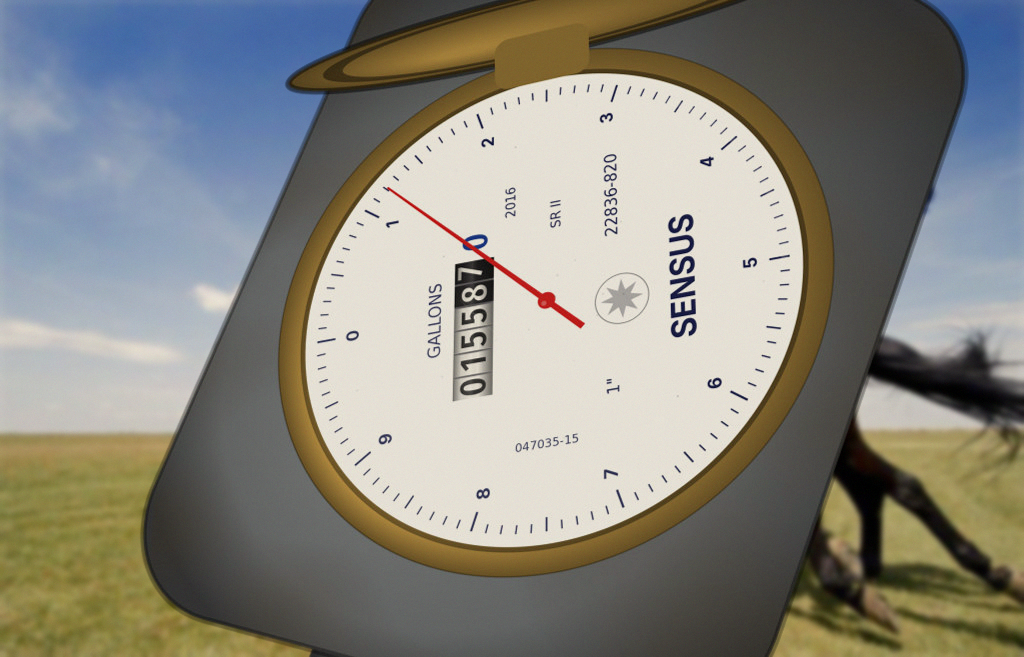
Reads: 155871.2 gal
